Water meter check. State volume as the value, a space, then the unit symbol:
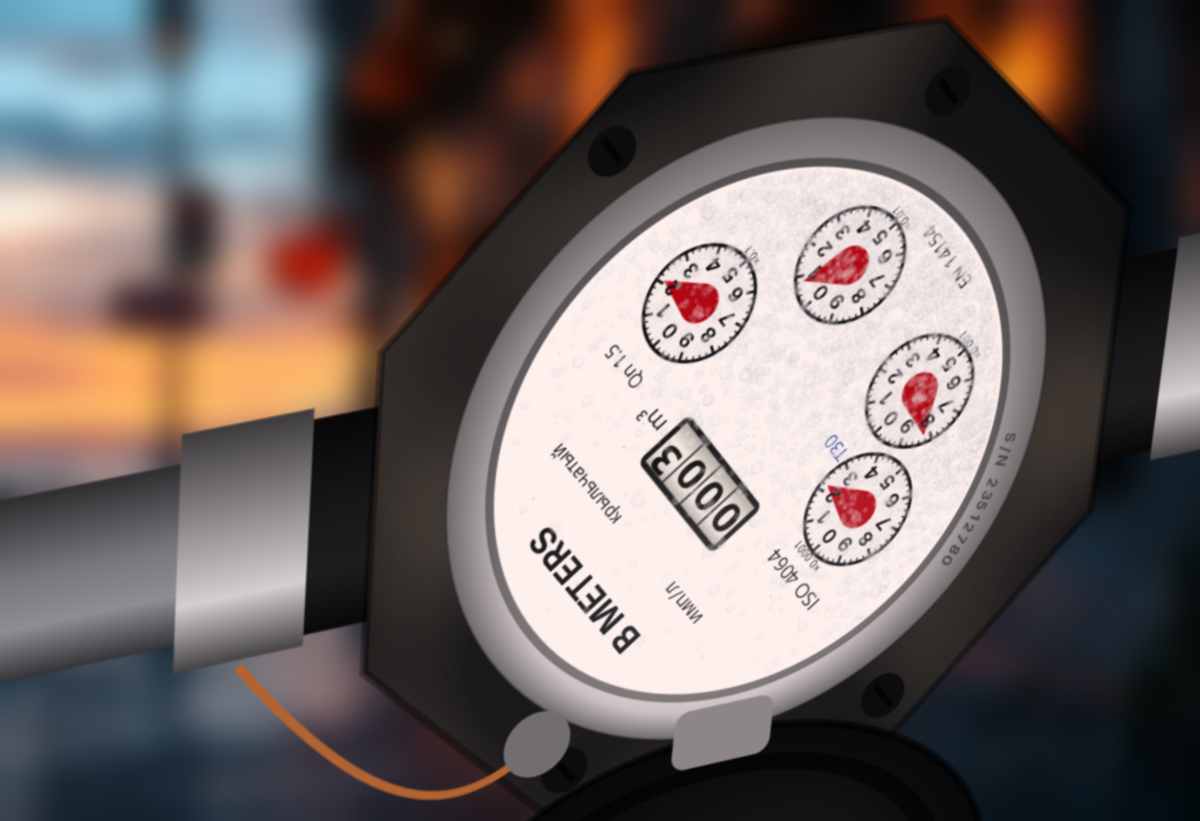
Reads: 3.2082 m³
